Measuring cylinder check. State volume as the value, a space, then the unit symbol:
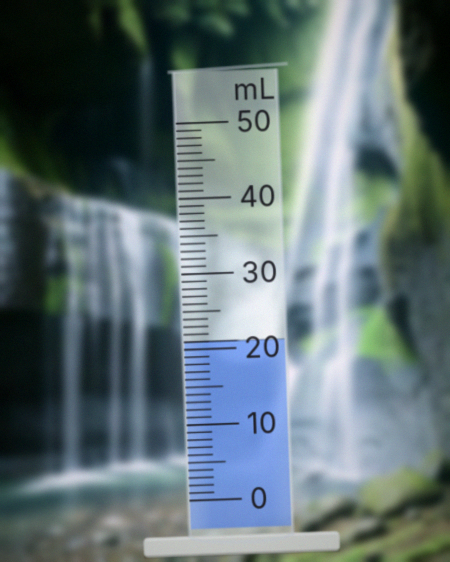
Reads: 21 mL
